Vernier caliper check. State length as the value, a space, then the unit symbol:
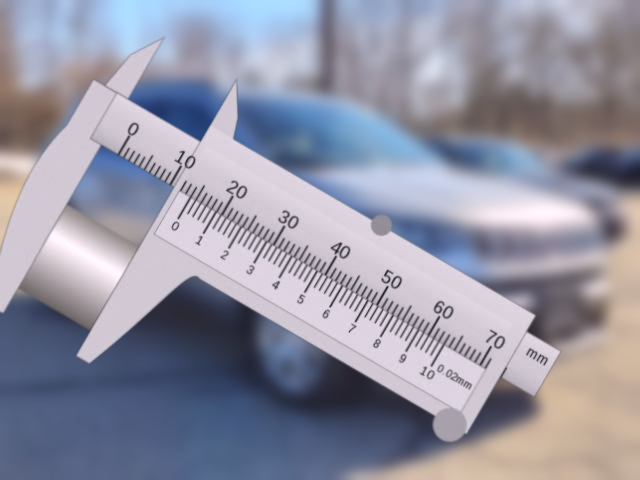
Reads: 14.0 mm
